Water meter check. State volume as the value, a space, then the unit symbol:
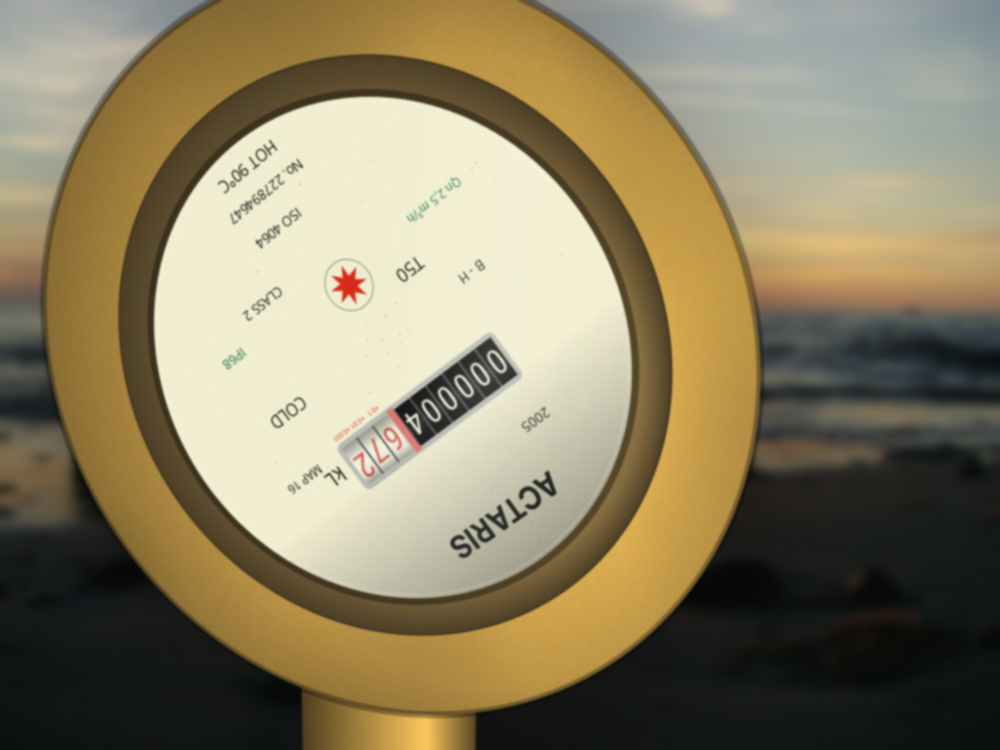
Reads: 4.672 kL
